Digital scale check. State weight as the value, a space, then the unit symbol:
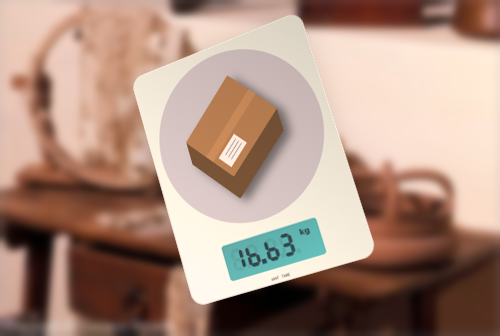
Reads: 16.63 kg
